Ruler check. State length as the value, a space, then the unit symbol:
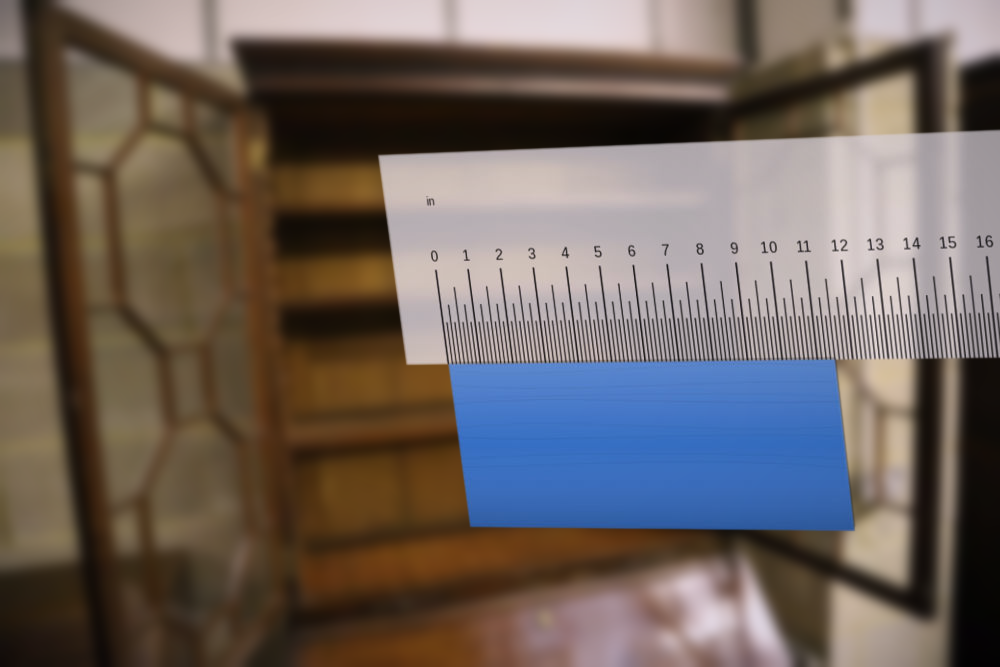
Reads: 11.5 in
